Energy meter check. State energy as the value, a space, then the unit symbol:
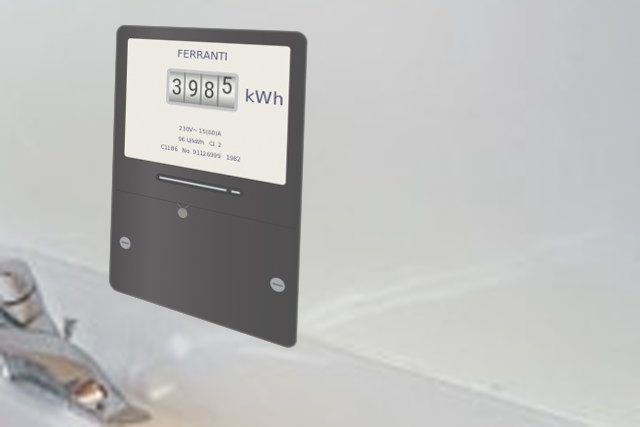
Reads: 3985 kWh
